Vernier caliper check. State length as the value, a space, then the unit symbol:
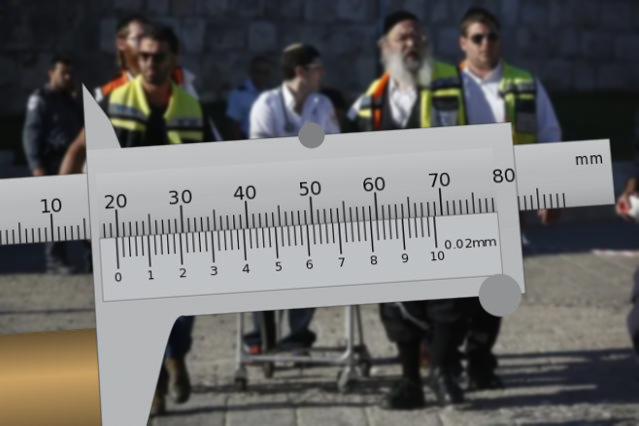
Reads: 19.8 mm
